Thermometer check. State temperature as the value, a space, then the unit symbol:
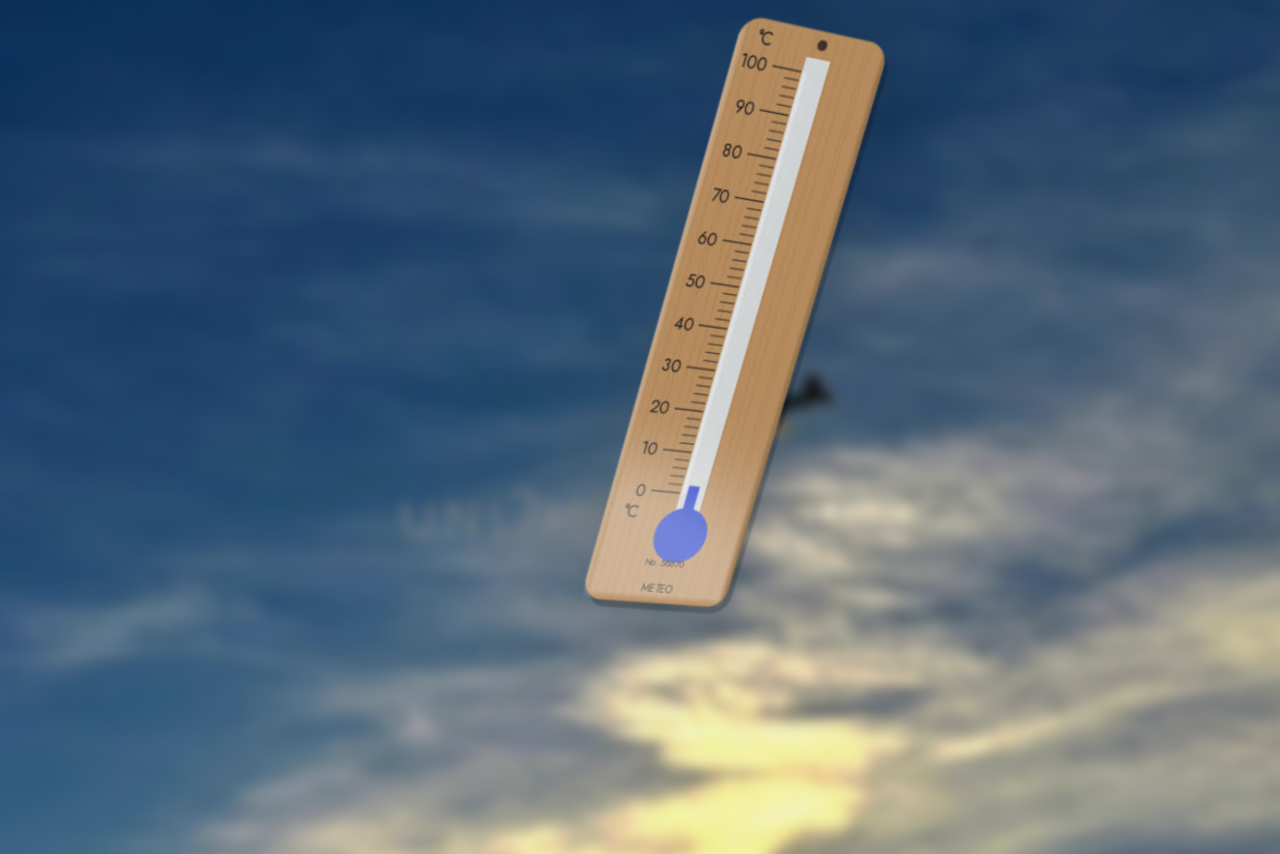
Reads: 2 °C
